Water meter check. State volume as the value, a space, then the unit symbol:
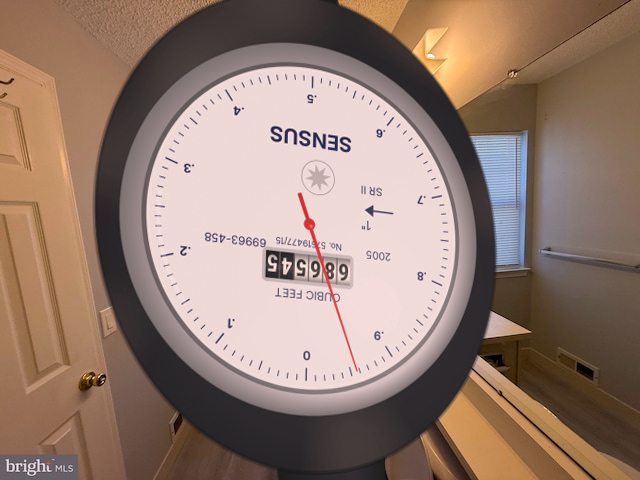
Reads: 686544.94 ft³
